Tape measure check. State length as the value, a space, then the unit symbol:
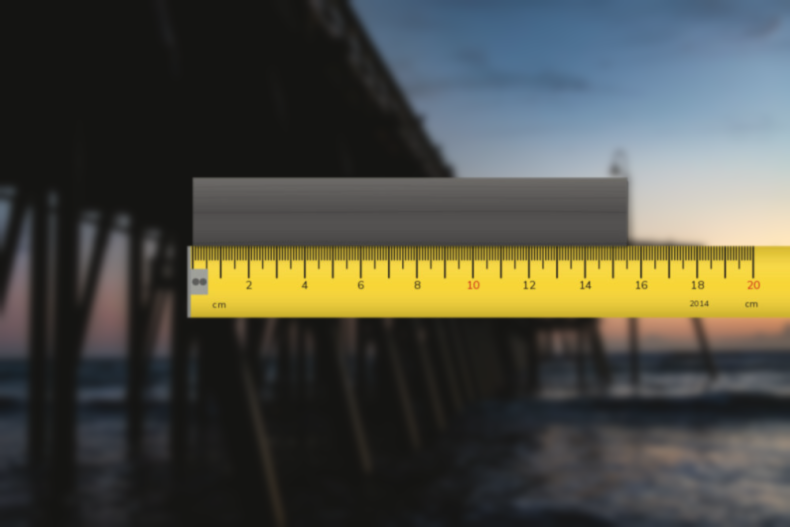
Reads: 15.5 cm
